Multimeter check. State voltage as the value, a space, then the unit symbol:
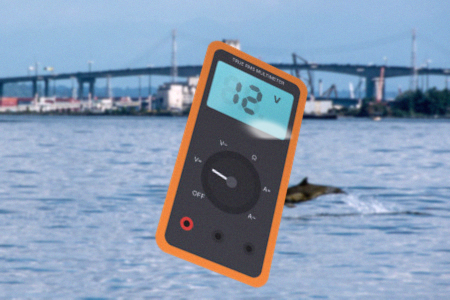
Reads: 12 V
